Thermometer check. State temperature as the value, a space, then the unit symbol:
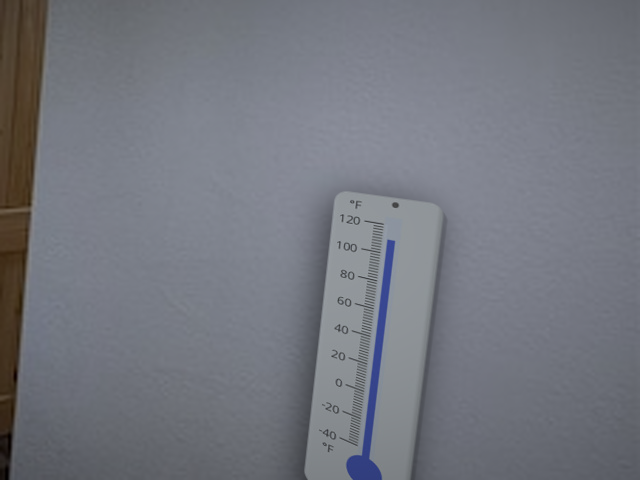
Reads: 110 °F
